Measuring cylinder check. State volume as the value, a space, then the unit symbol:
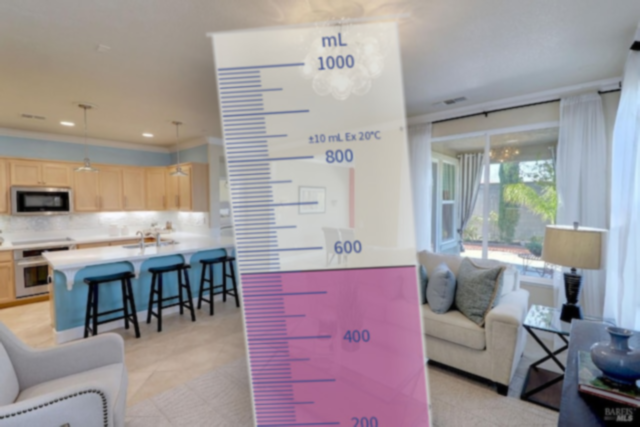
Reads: 550 mL
